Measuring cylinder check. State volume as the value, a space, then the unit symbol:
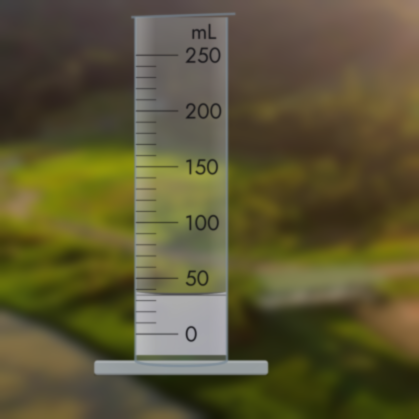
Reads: 35 mL
